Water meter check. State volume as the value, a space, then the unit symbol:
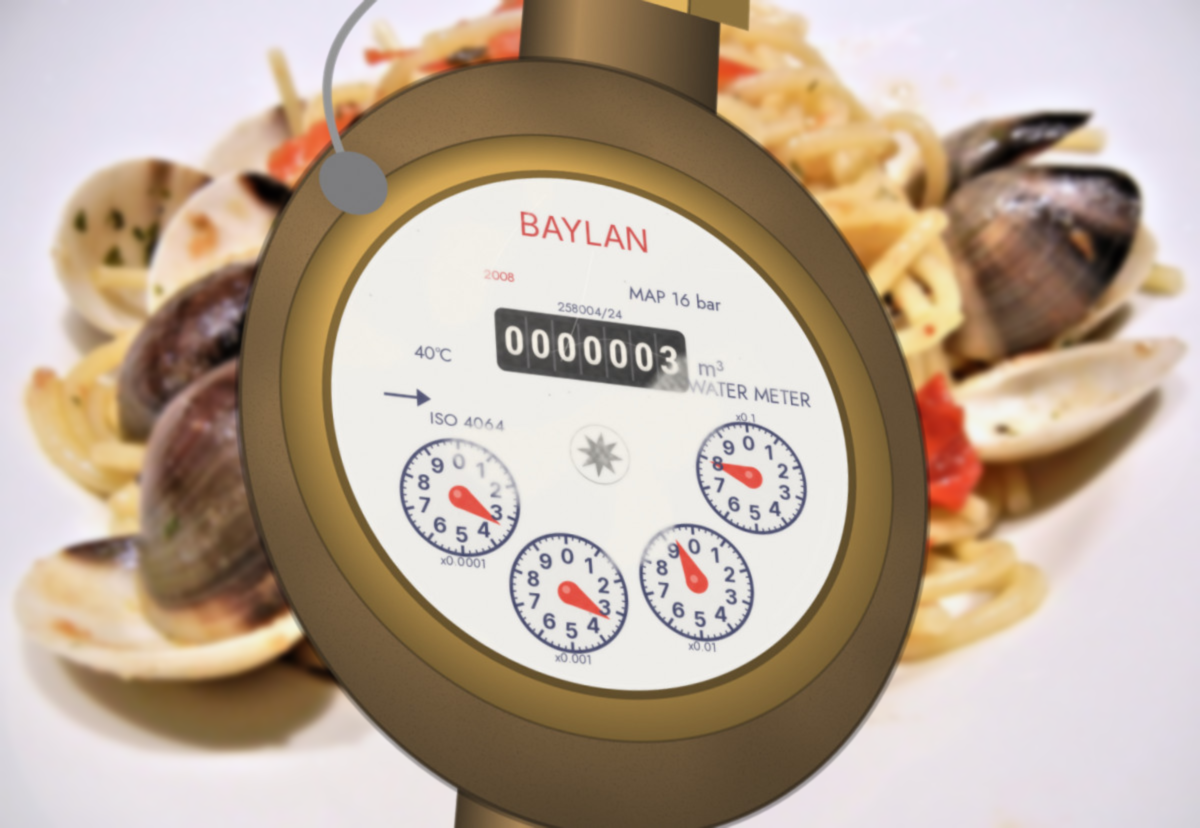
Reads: 3.7933 m³
